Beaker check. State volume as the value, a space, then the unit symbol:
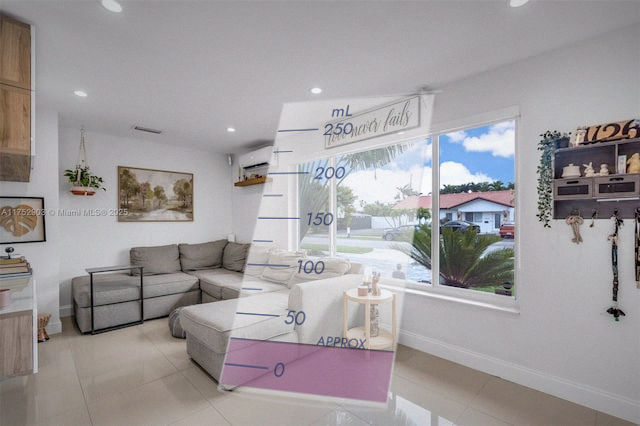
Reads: 25 mL
